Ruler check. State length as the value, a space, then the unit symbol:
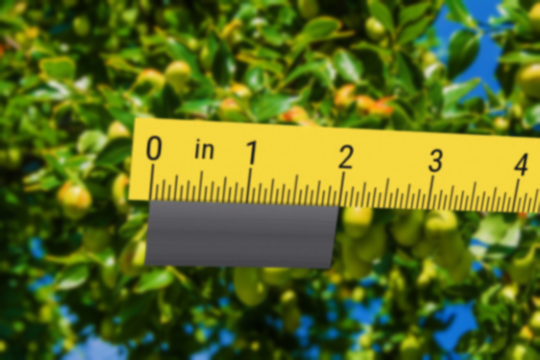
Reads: 2 in
